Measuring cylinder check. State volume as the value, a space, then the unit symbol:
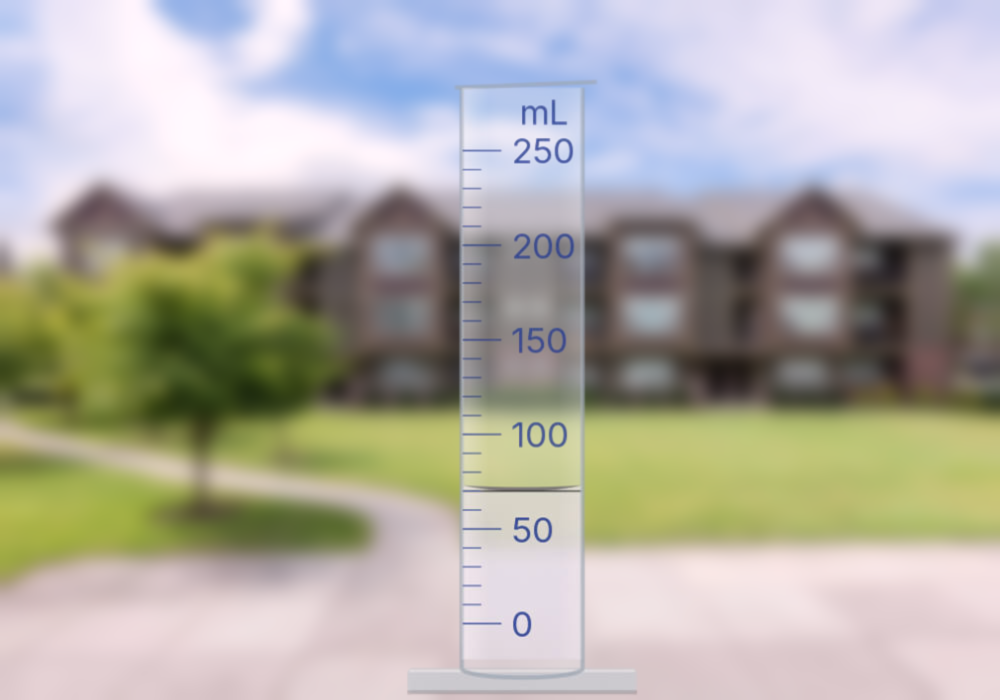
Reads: 70 mL
